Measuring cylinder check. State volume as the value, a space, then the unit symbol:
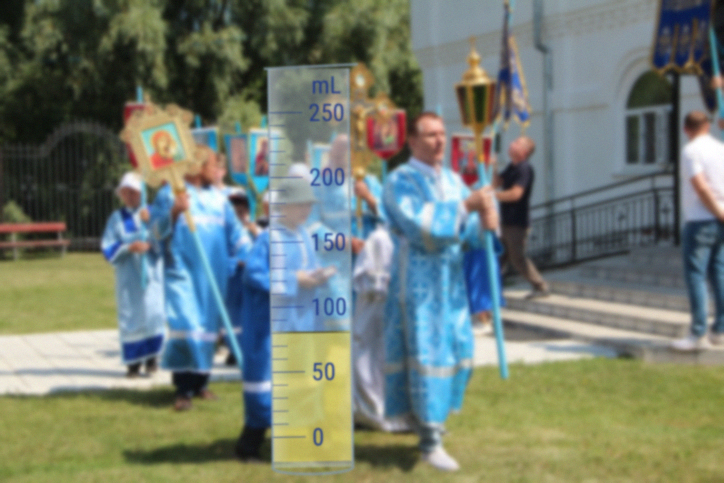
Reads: 80 mL
